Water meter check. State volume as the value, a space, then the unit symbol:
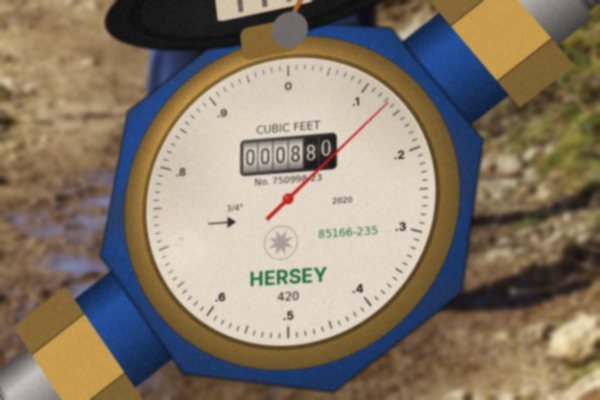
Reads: 880.13 ft³
